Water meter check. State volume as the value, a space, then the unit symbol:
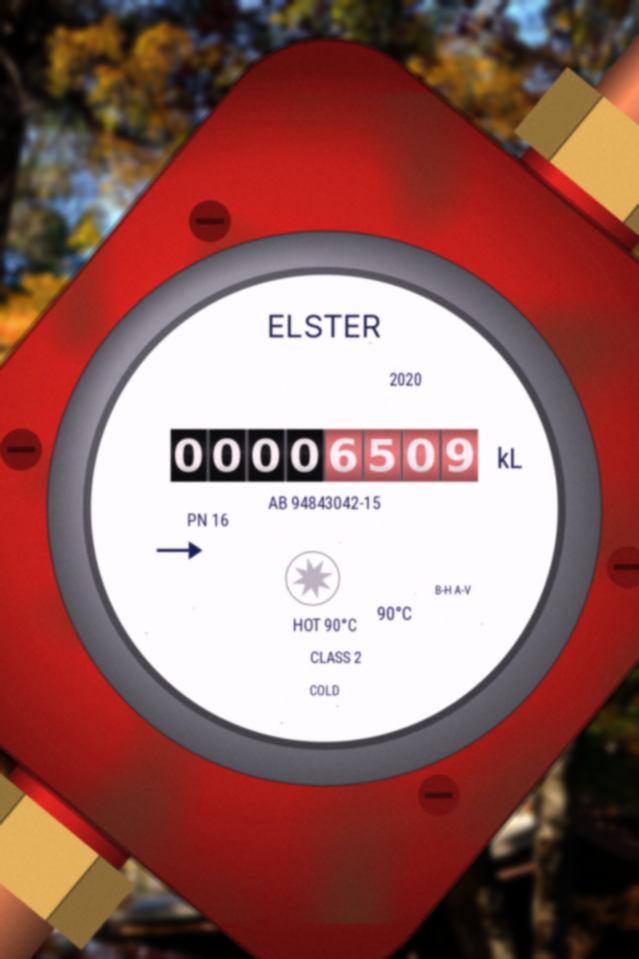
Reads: 0.6509 kL
